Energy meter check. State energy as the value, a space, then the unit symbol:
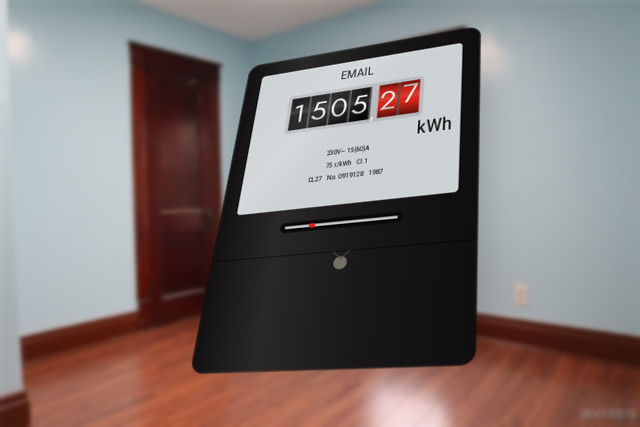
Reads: 1505.27 kWh
